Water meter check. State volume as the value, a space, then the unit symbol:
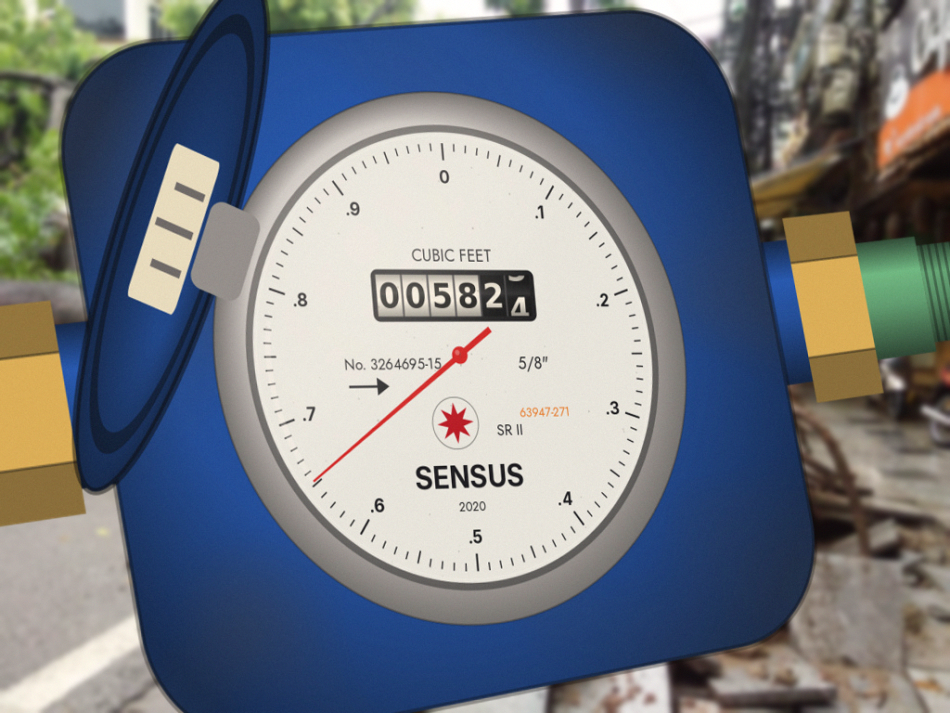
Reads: 5823.65 ft³
